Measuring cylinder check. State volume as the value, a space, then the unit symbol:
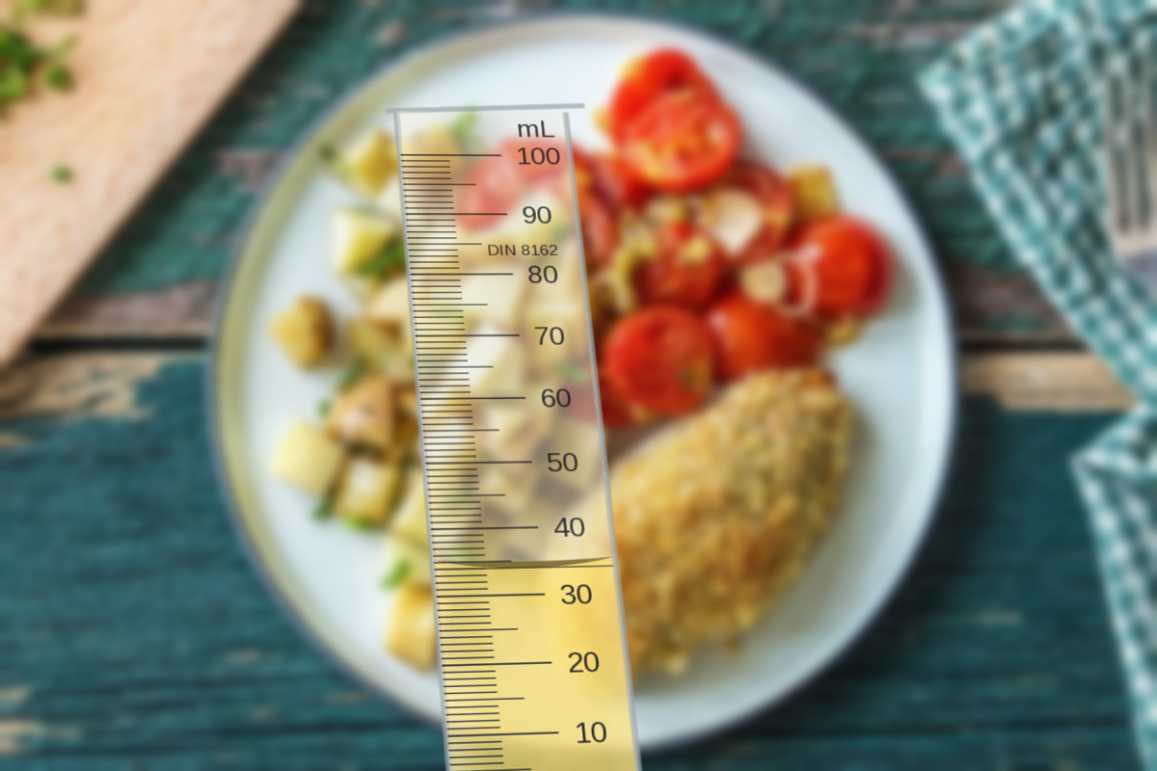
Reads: 34 mL
